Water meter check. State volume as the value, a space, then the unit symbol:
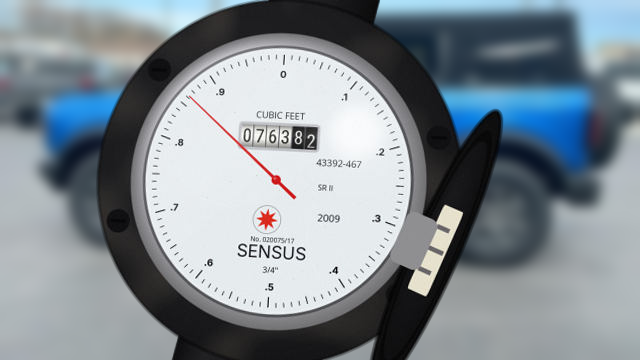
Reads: 76381.86 ft³
